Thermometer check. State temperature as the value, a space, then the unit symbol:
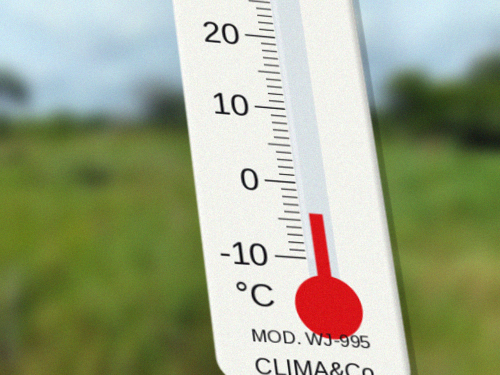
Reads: -4 °C
